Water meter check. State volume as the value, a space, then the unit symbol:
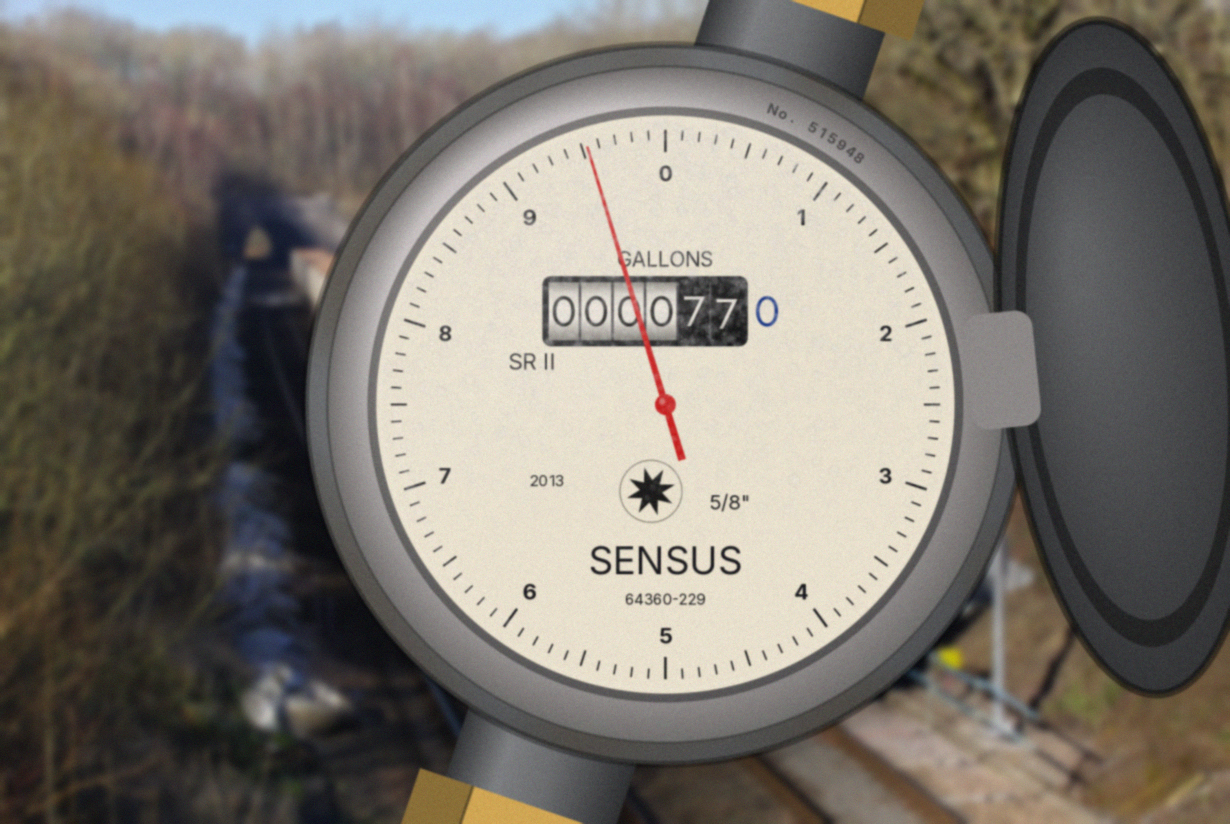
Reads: 769.5 gal
